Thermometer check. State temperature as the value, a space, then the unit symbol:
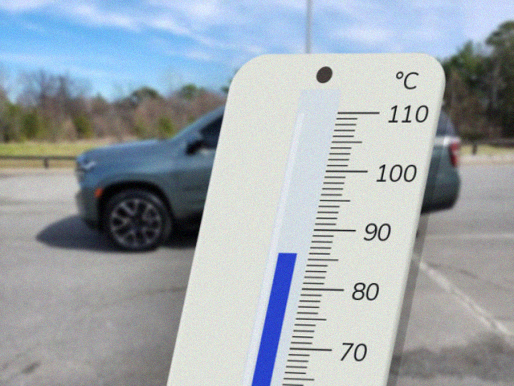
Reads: 86 °C
